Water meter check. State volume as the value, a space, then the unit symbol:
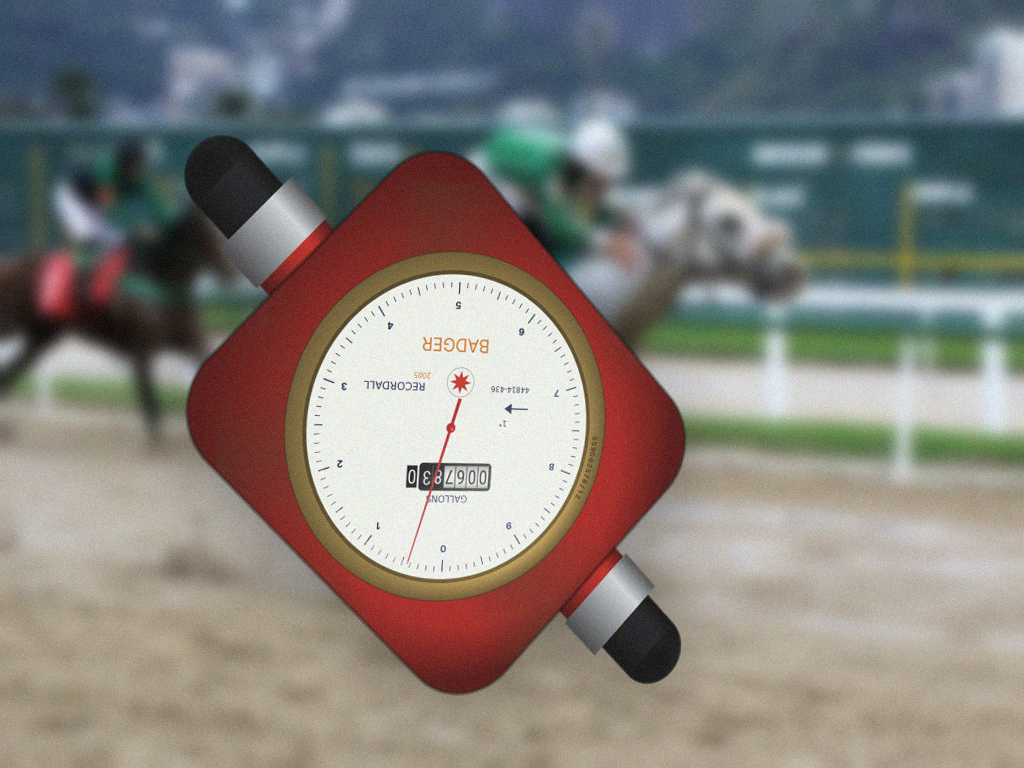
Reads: 67830.4 gal
